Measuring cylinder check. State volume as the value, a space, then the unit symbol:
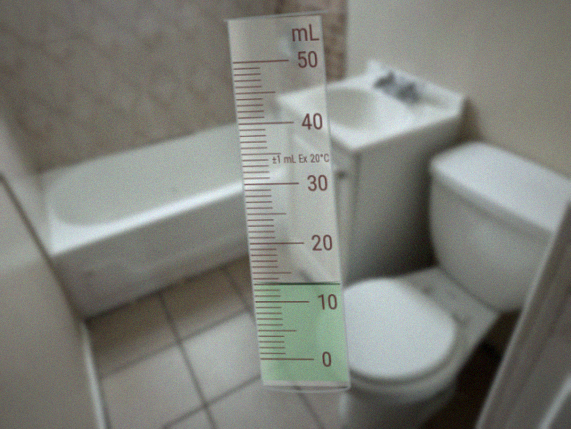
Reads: 13 mL
